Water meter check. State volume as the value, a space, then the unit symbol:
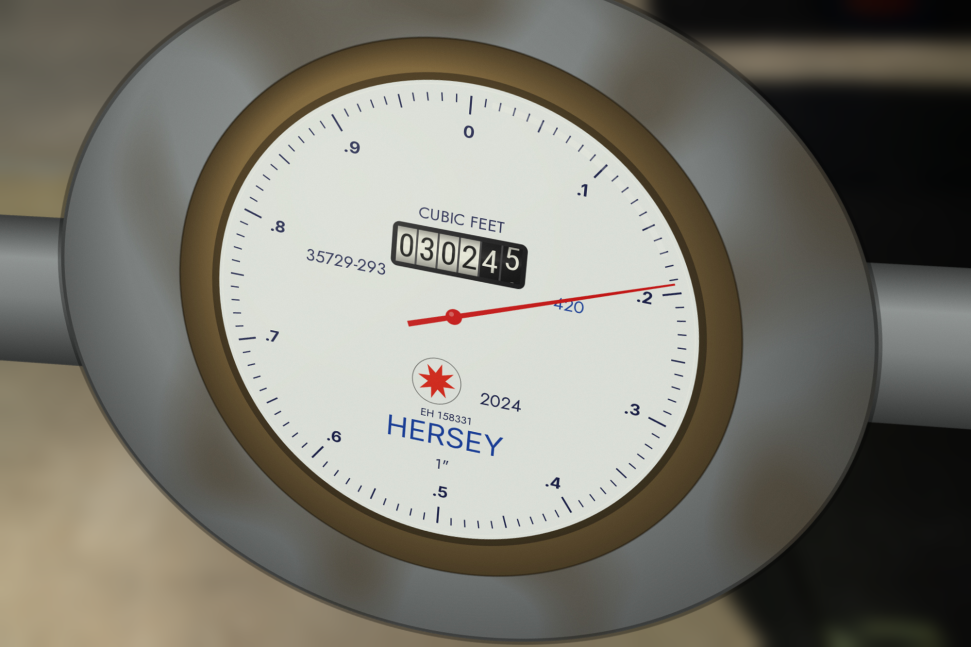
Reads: 30245.19 ft³
